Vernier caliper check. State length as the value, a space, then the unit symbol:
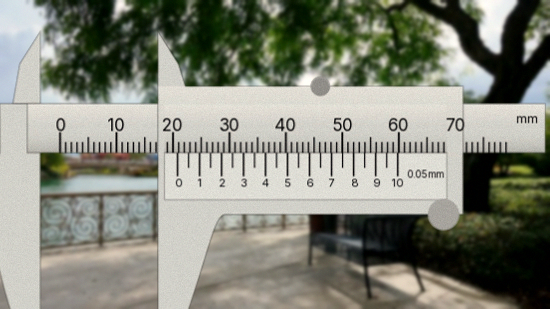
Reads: 20.8 mm
